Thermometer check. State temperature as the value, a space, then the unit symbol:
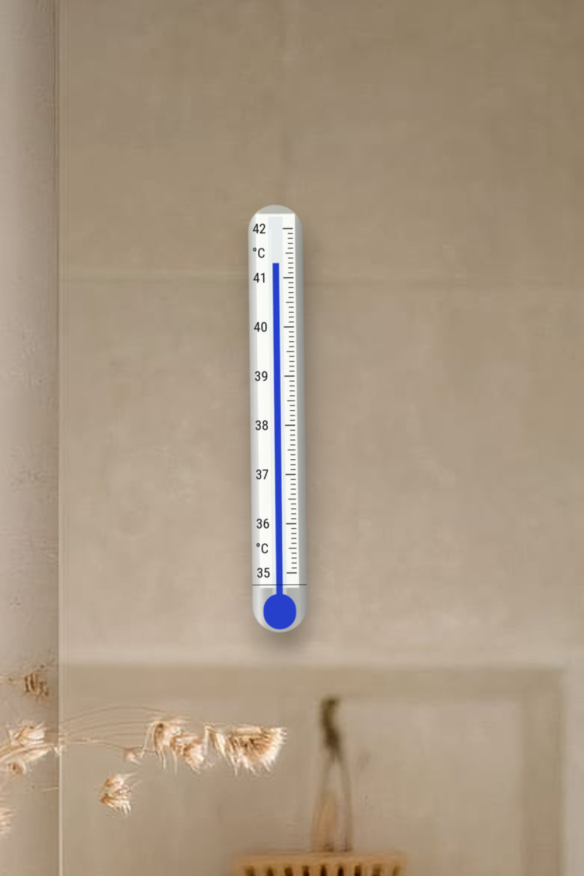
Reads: 41.3 °C
